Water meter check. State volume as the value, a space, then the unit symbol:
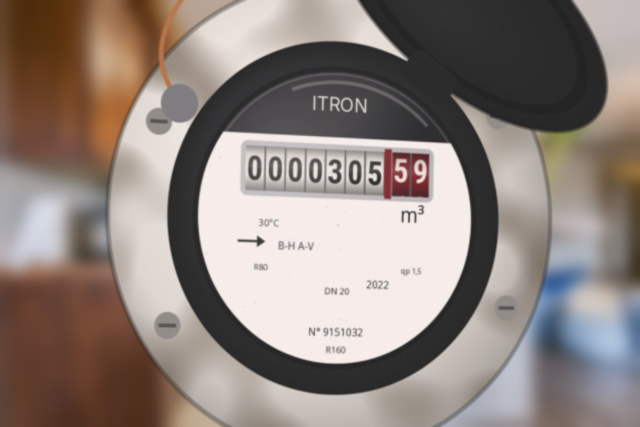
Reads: 305.59 m³
